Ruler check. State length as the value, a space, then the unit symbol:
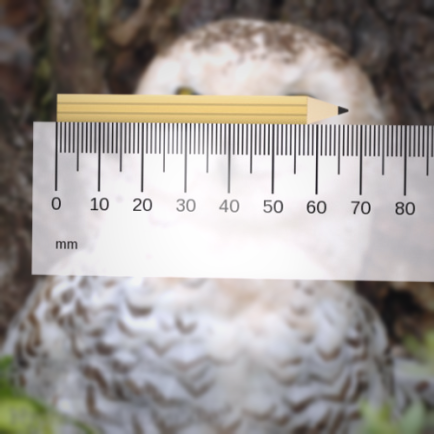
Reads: 67 mm
